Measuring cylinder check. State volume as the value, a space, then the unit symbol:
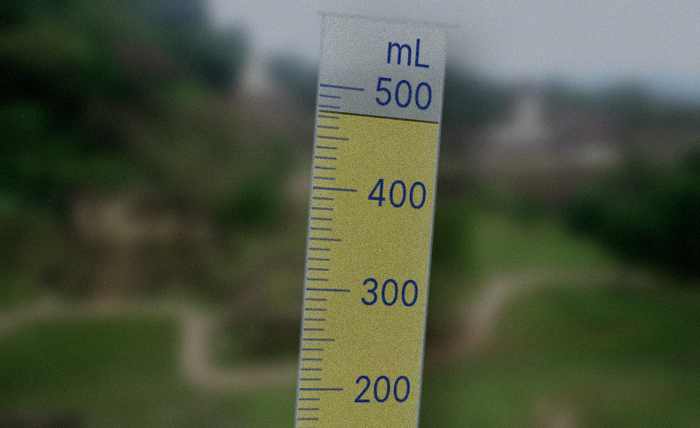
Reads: 475 mL
